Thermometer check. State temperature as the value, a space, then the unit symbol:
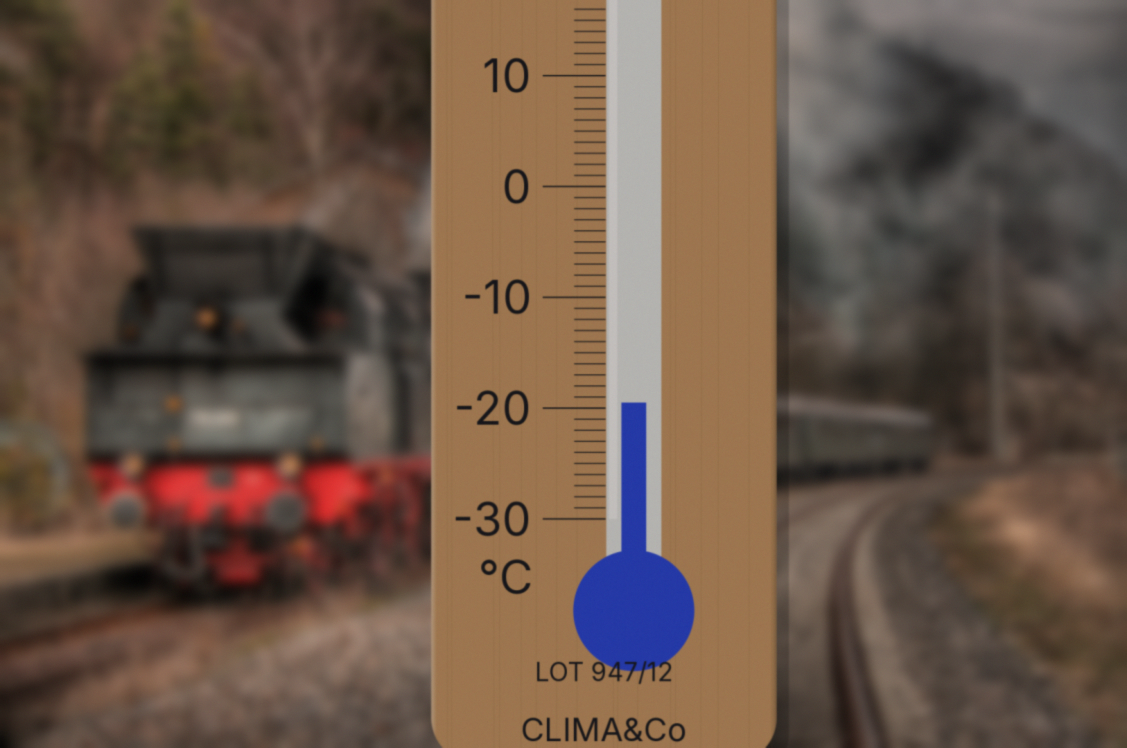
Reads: -19.5 °C
